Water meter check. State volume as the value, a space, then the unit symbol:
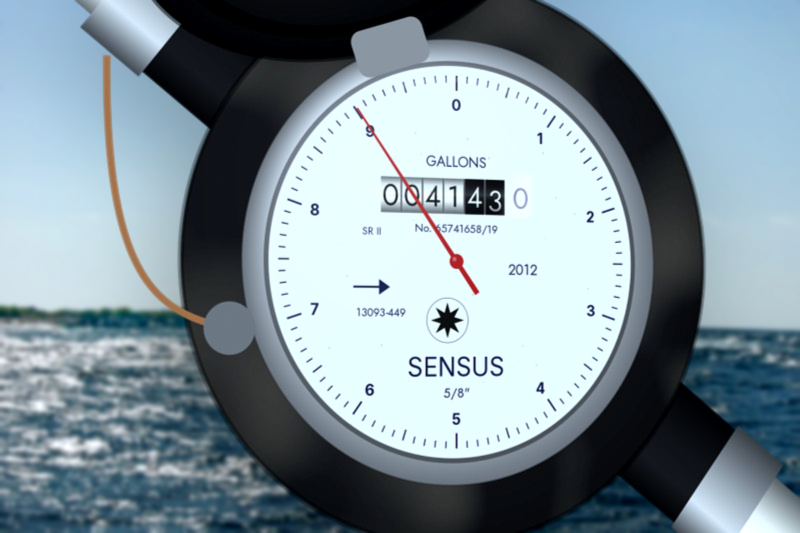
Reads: 41429.0 gal
